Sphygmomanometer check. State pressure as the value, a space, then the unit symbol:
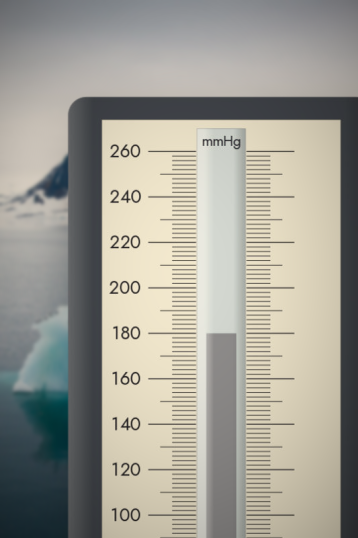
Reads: 180 mmHg
